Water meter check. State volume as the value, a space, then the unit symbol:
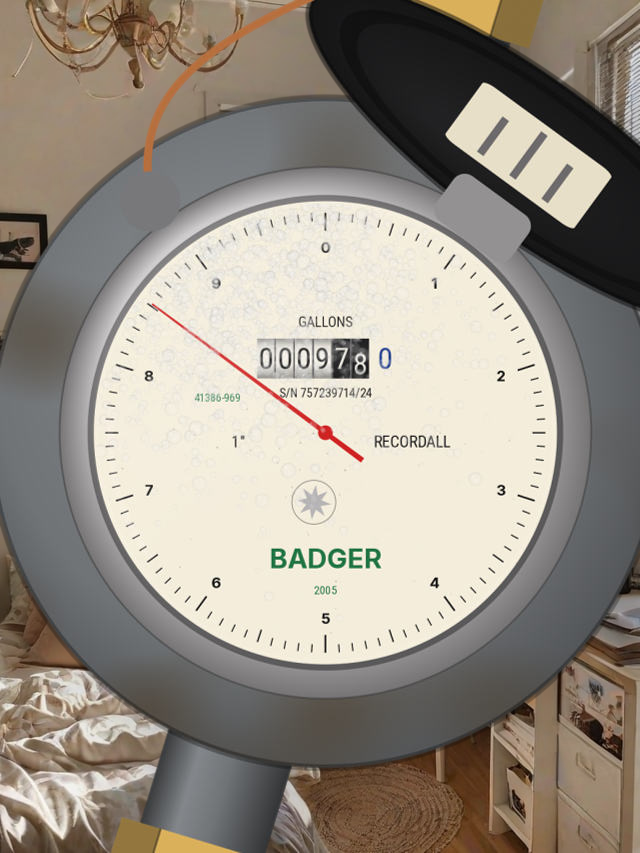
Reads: 9778.5 gal
